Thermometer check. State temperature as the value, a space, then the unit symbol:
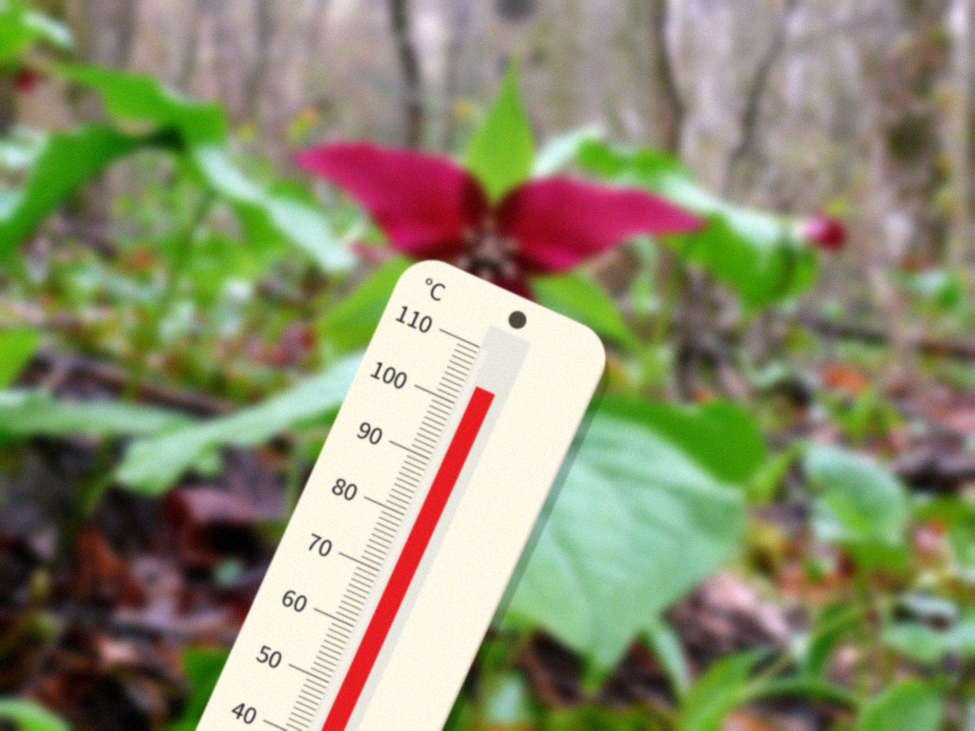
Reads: 104 °C
